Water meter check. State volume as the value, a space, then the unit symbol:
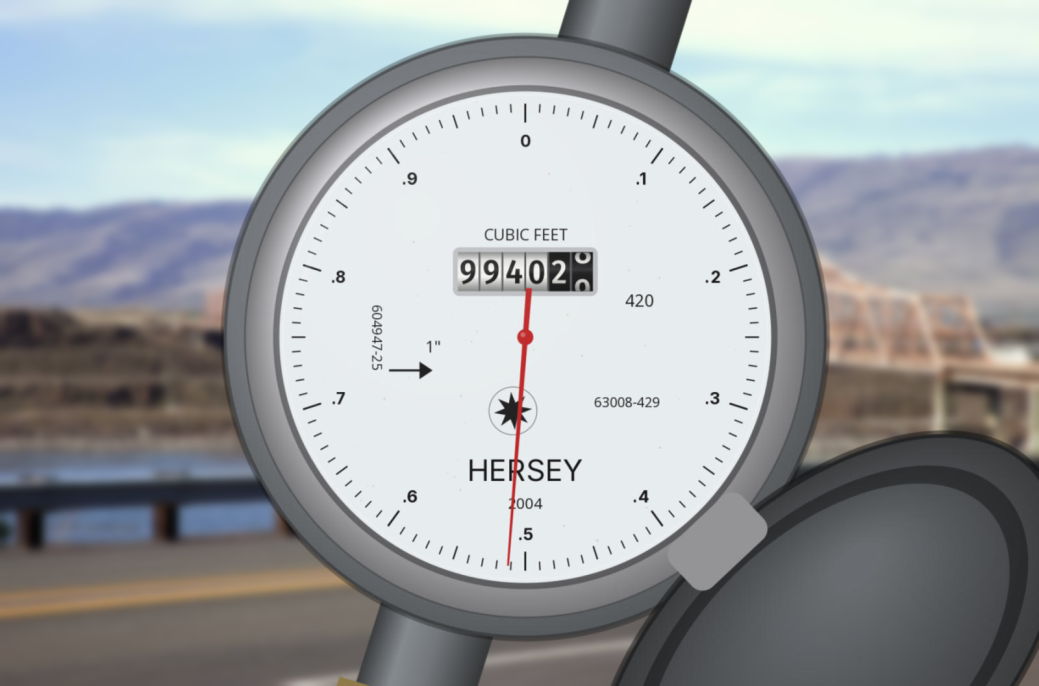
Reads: 994028.51 ft³
